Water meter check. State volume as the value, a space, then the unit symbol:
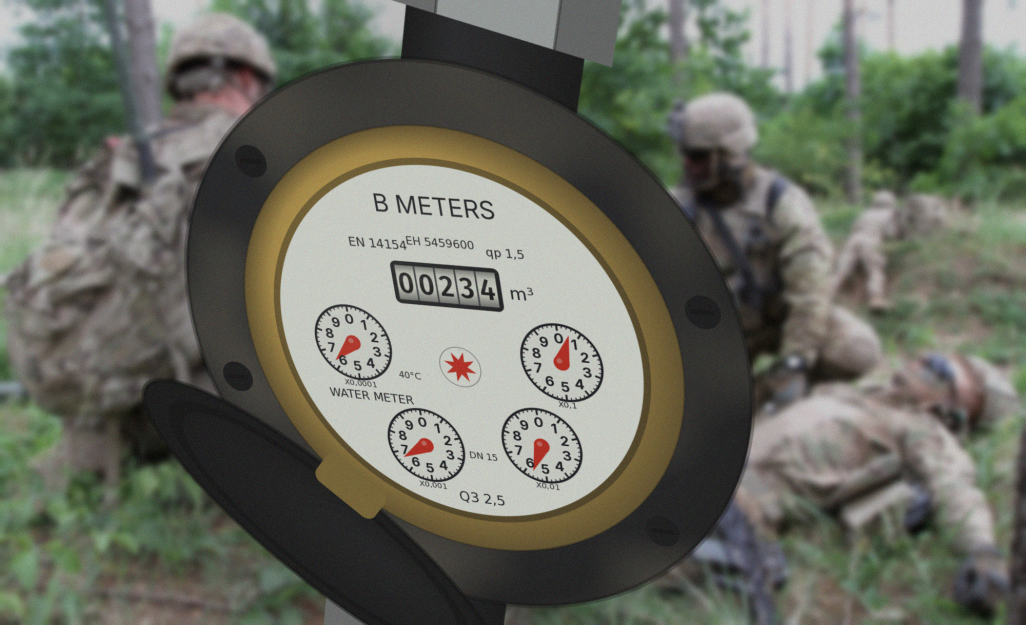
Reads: 234.0566 m³
